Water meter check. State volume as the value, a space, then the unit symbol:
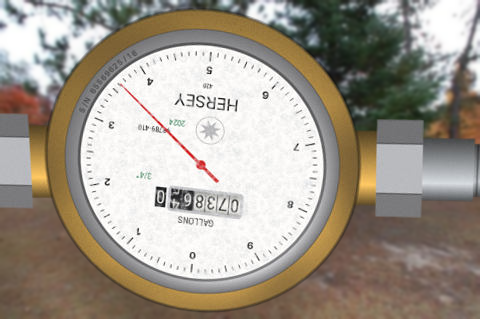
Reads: 738643.6 gal
